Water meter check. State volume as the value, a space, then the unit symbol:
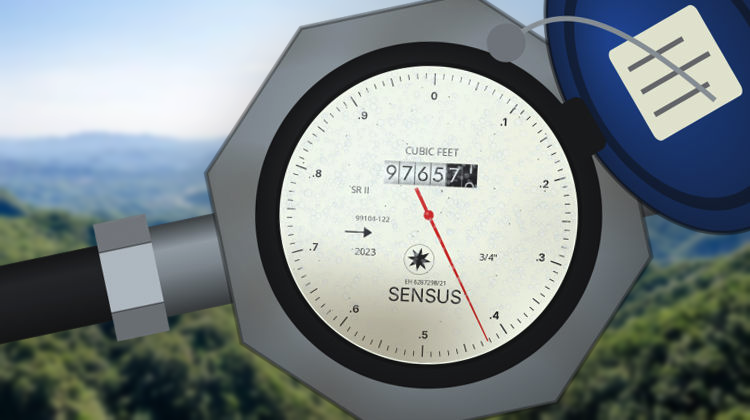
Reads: 976571.42 ft³
